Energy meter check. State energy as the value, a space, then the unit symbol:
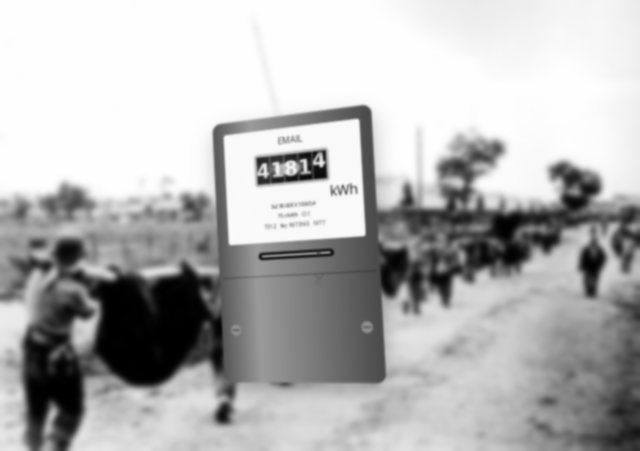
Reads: 41814 kWh
